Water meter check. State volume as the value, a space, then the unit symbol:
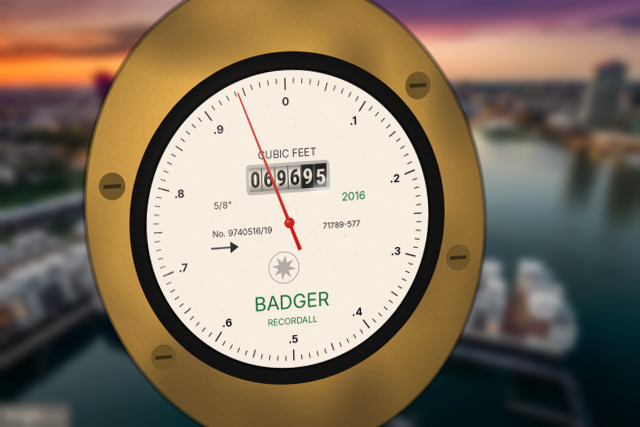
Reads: 69694.94 ft³
